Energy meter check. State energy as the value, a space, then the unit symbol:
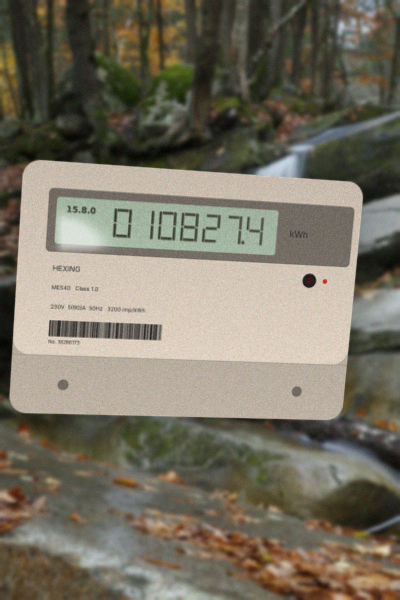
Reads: 10827.4 kWh
